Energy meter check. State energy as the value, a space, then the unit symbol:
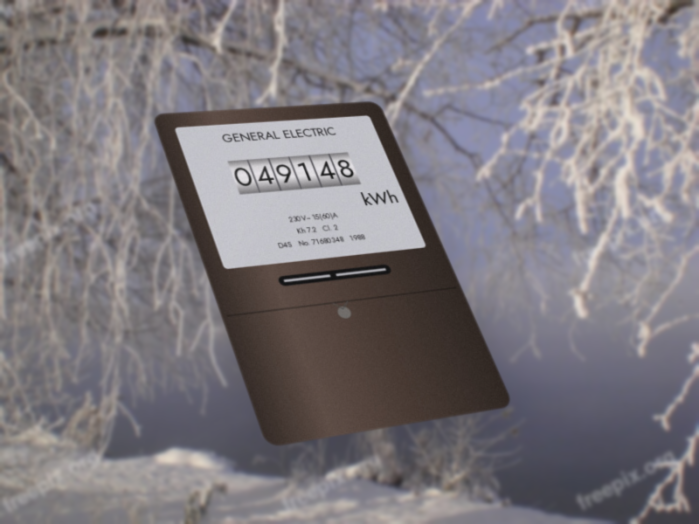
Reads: 49148 kWh
